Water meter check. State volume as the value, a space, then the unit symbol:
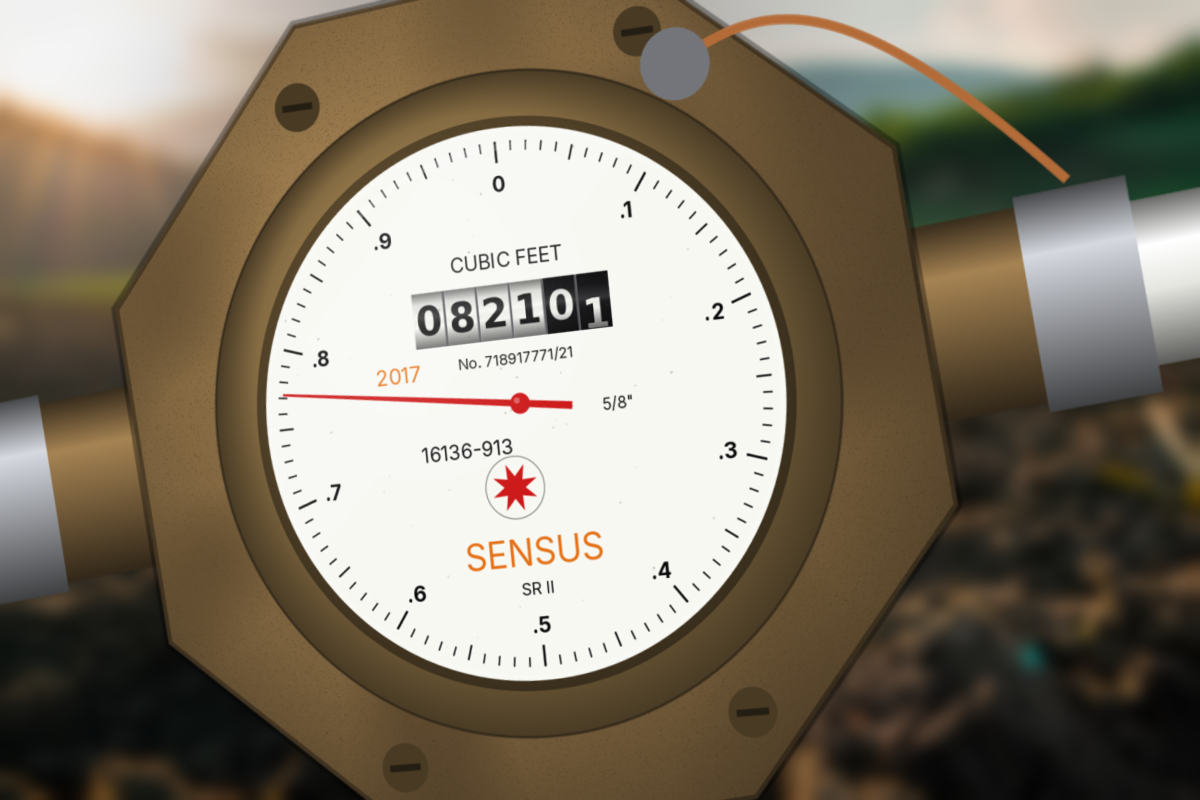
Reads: 82100.77 ft³
